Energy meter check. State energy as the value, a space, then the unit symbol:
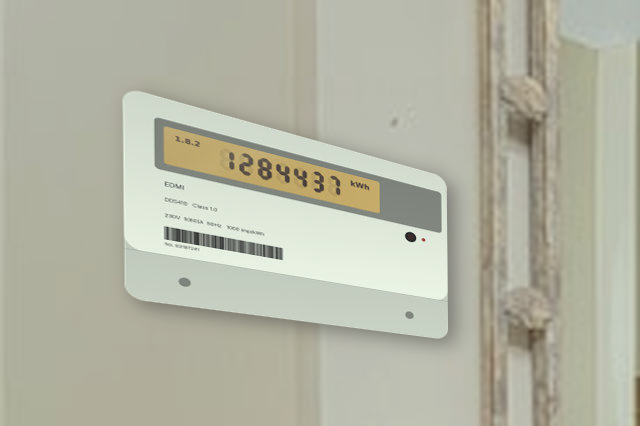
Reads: 1284437 kWh
